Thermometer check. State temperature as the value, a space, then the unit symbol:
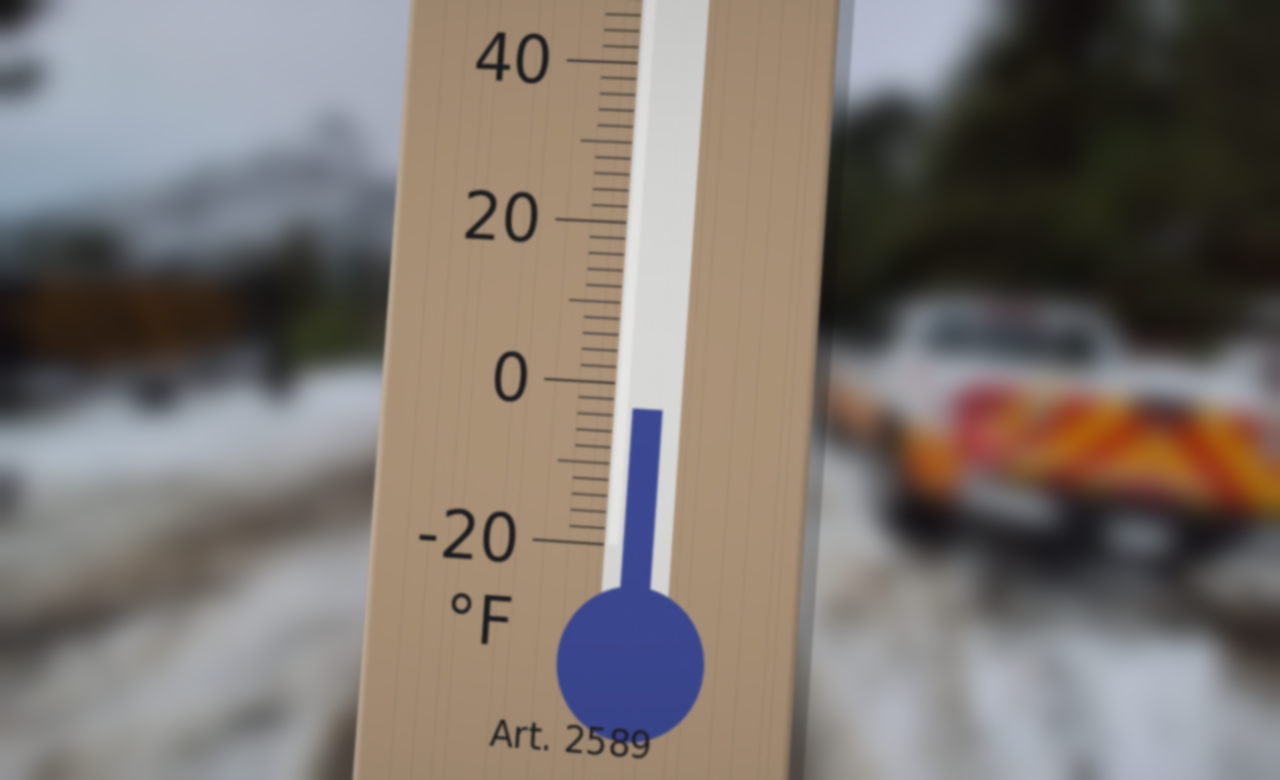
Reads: -3 °F
